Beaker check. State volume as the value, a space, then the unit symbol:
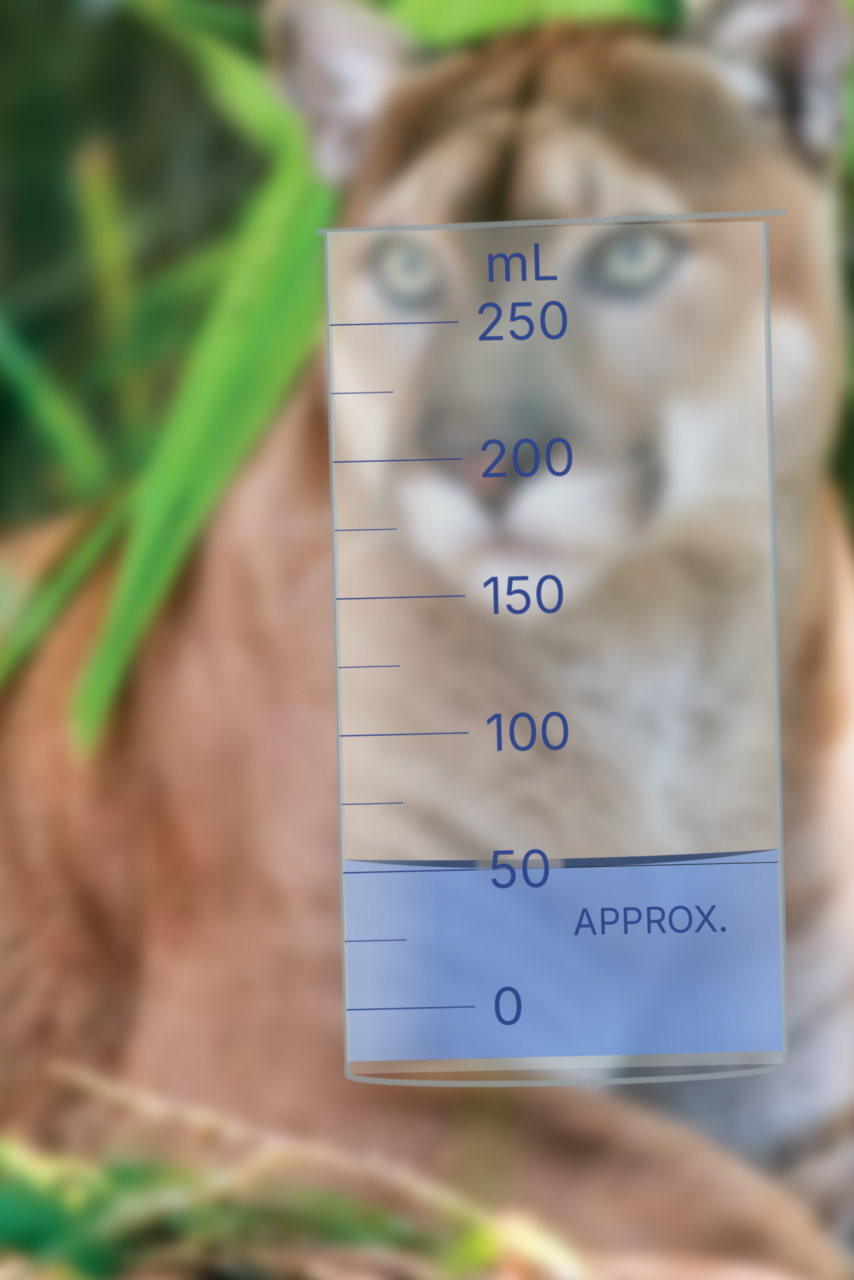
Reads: 50 mL
